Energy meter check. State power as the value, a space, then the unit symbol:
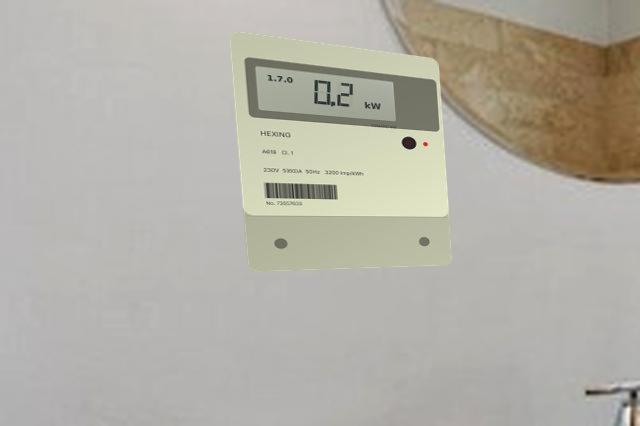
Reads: 0.2 kW
